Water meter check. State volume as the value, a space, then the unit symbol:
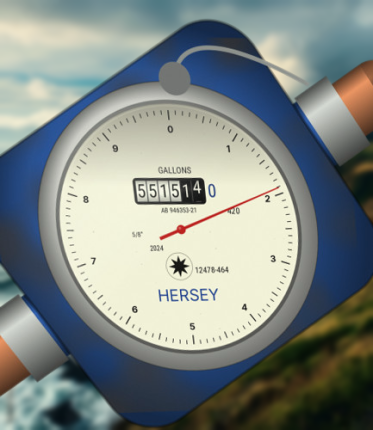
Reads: 5515141.9 gal
